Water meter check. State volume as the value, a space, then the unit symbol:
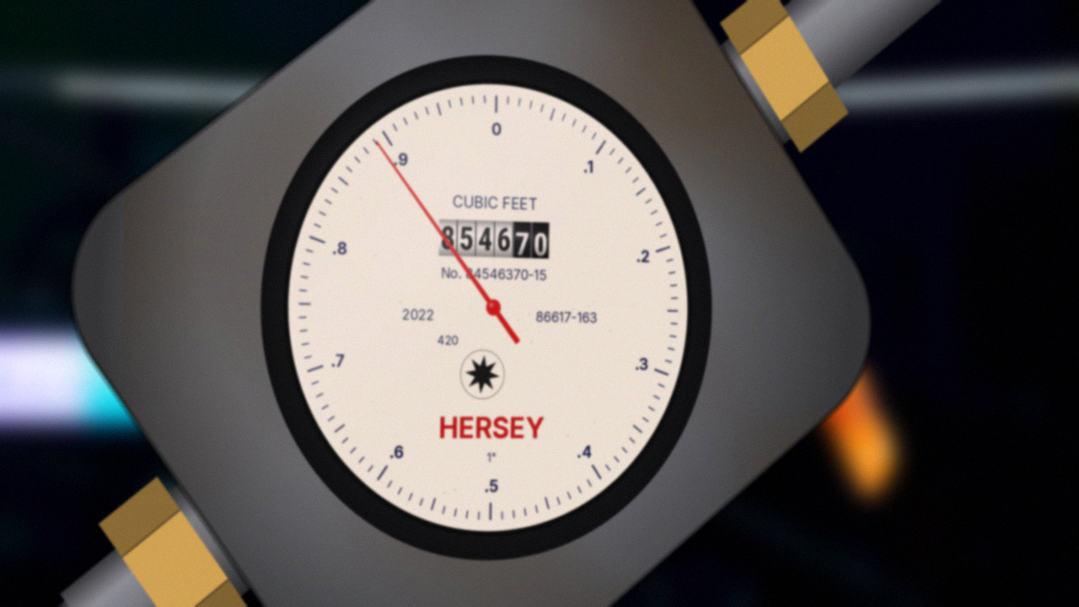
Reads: 854669.89 ft³
